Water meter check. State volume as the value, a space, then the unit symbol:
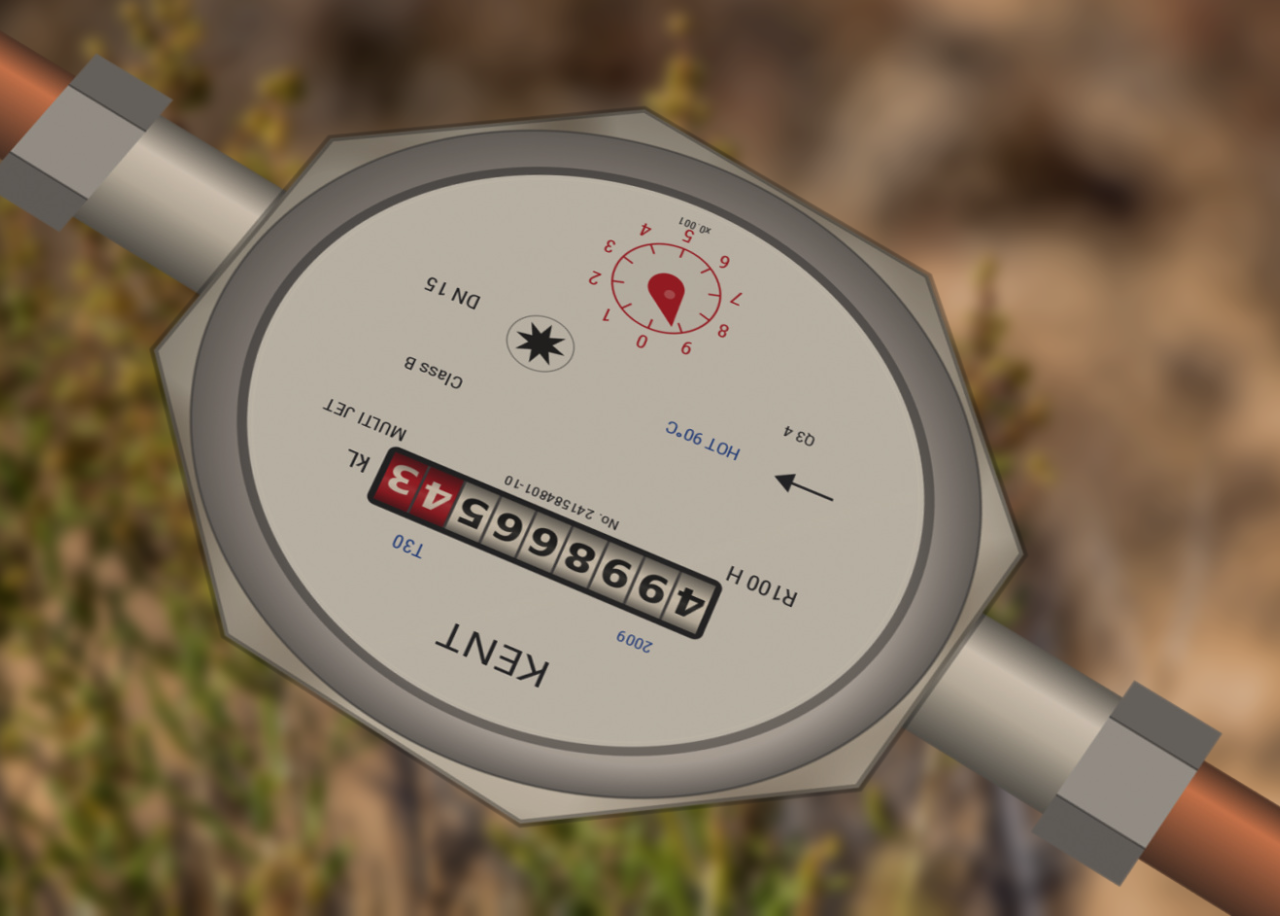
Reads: 4998665.429 kL
